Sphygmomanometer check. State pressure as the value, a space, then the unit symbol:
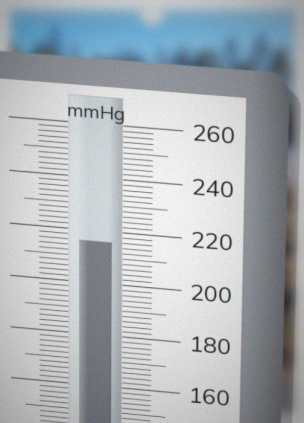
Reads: 216 mmHg
